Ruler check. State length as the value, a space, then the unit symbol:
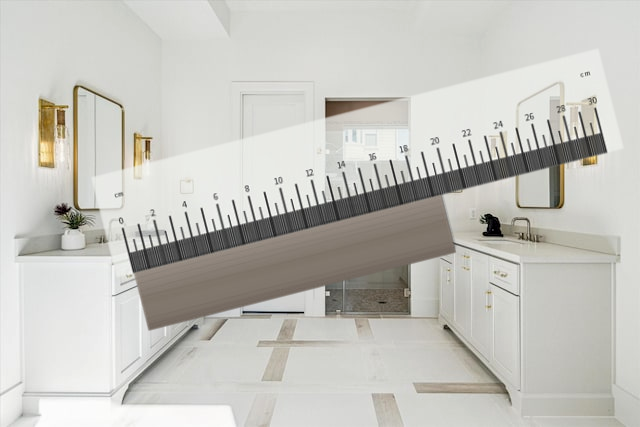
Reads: 19.5 cm
